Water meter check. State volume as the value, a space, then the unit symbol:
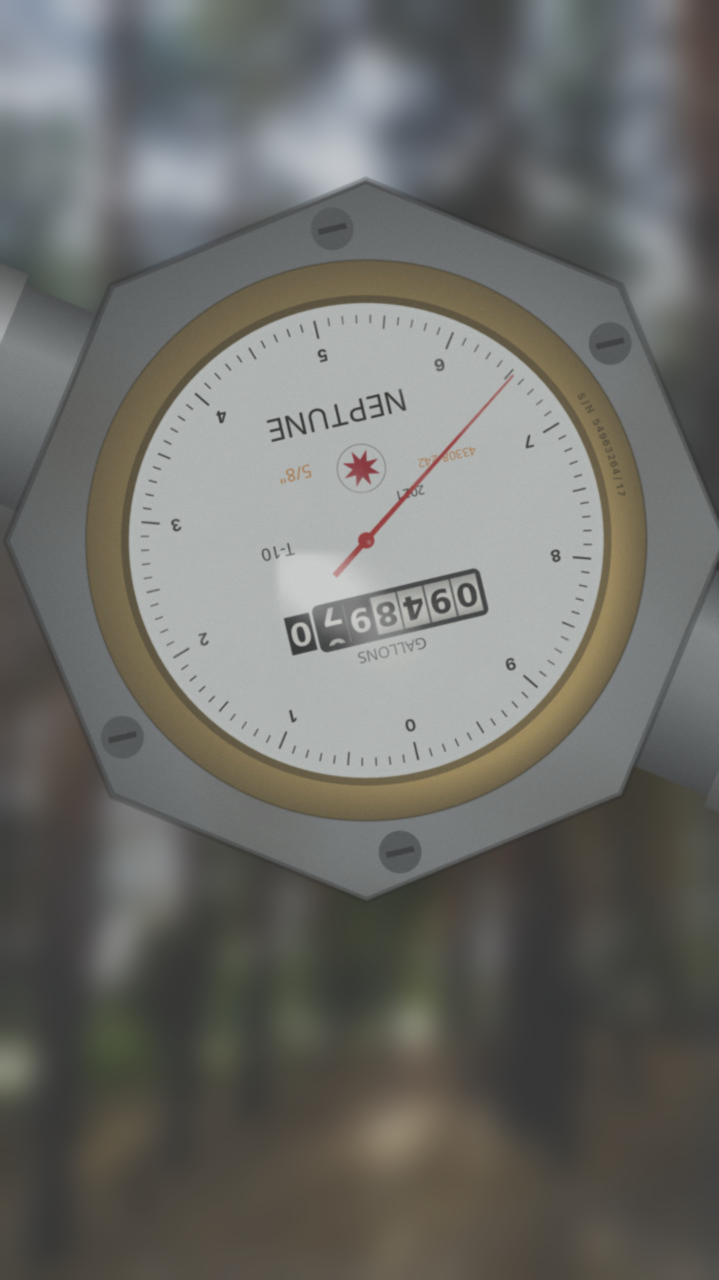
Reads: 948966.5 gal
